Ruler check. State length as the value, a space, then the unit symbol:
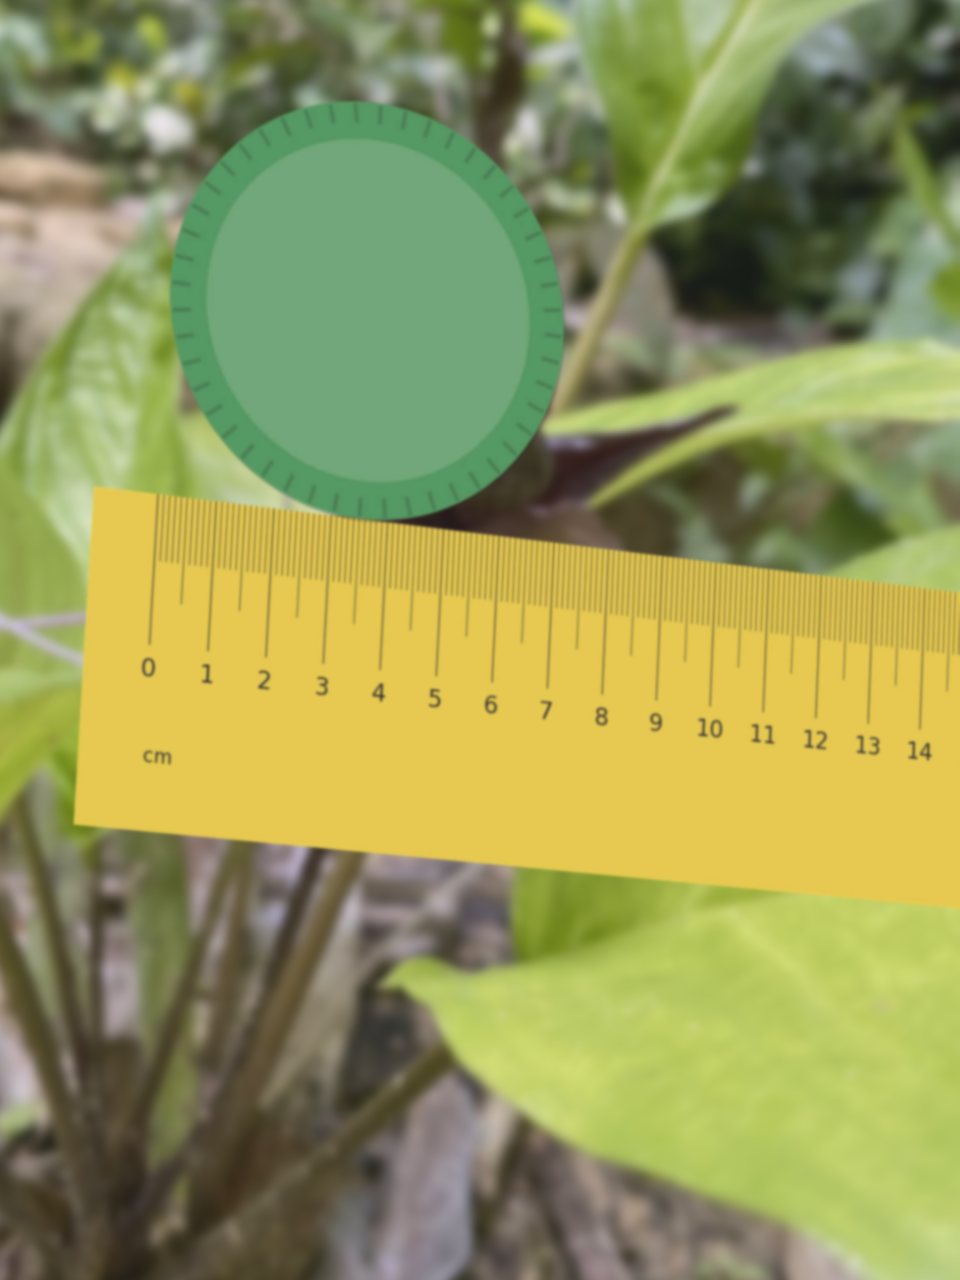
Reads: 7 cm
